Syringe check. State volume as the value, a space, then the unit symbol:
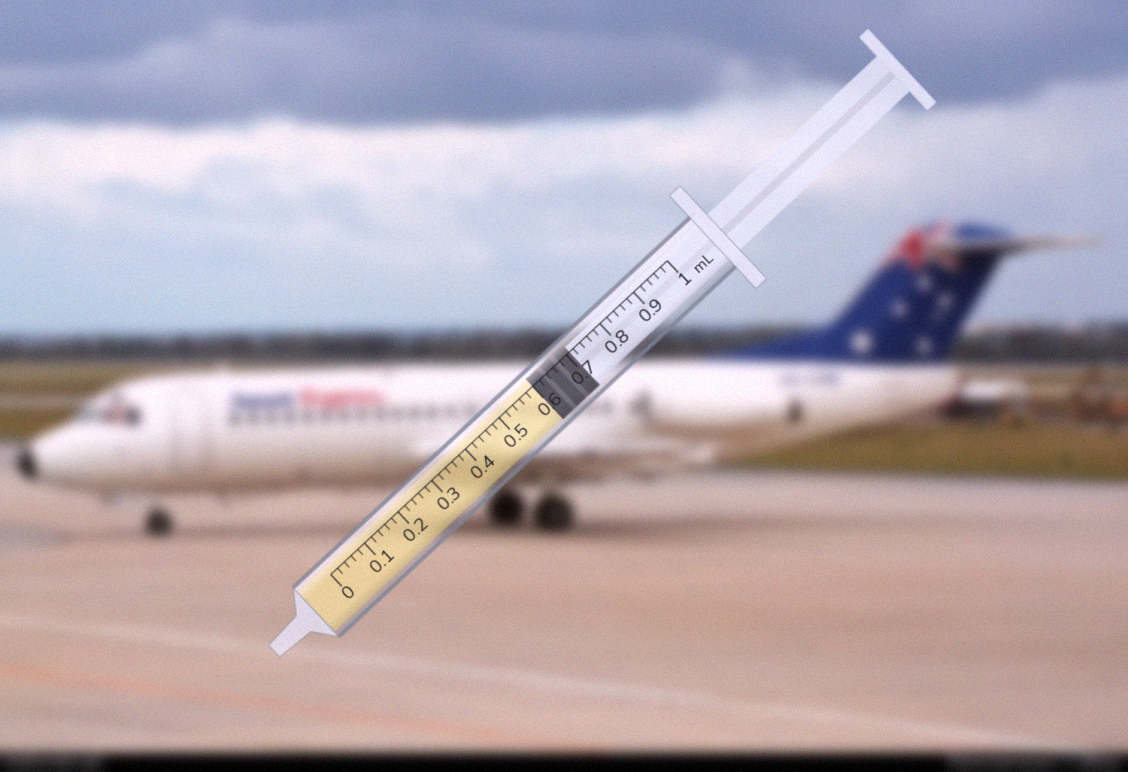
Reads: 0.6 mL
